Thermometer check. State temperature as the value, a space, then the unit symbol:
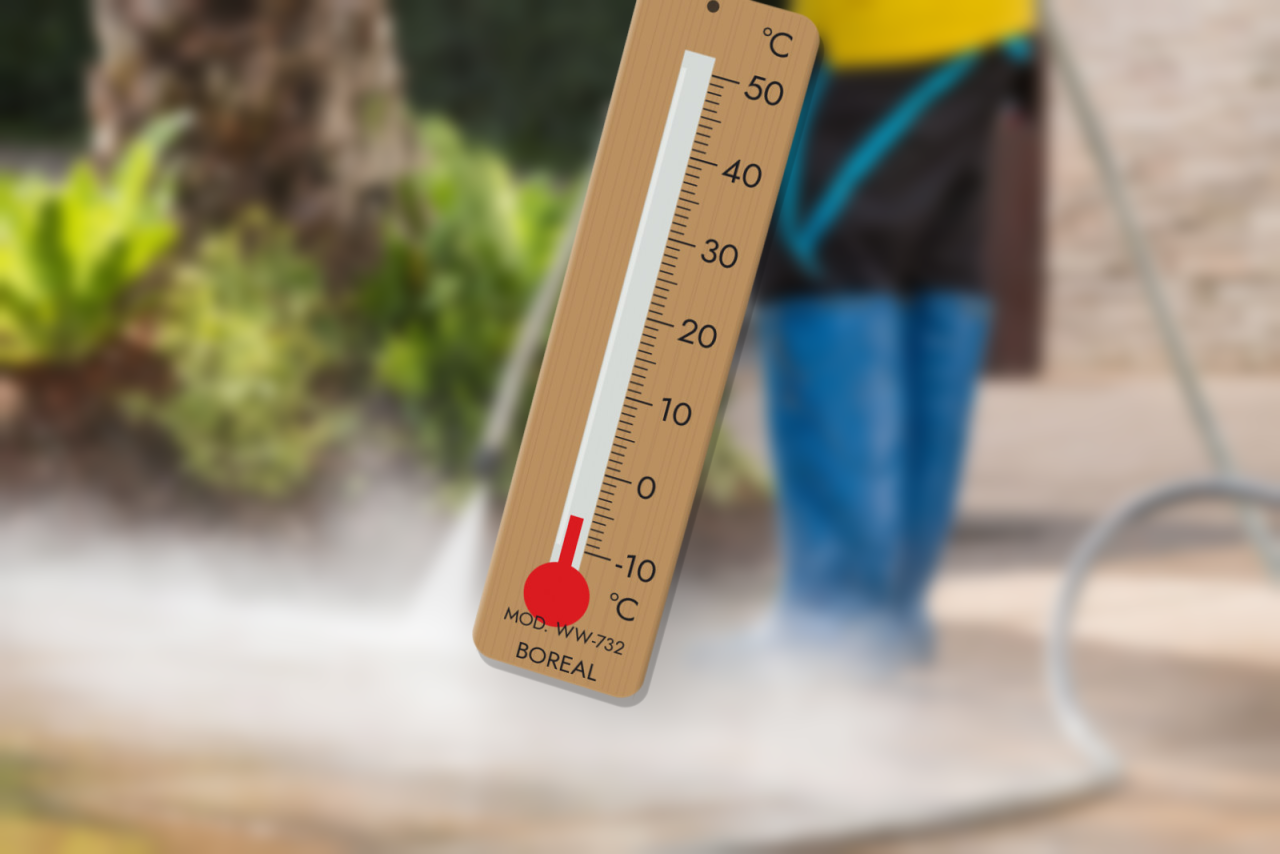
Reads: -6 °C
